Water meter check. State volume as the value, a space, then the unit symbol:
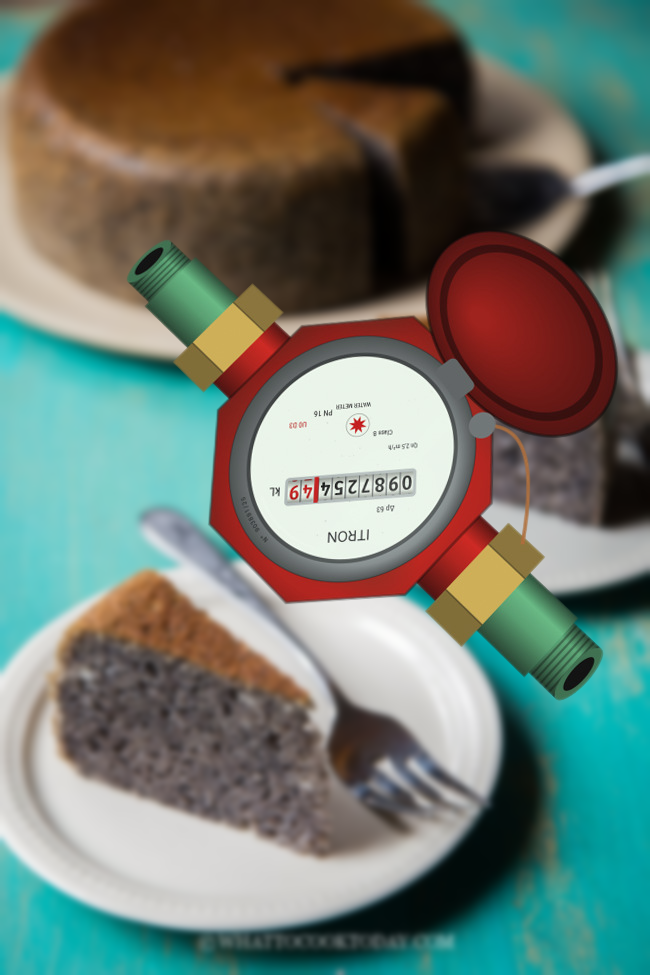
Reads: 987254.49 kL
